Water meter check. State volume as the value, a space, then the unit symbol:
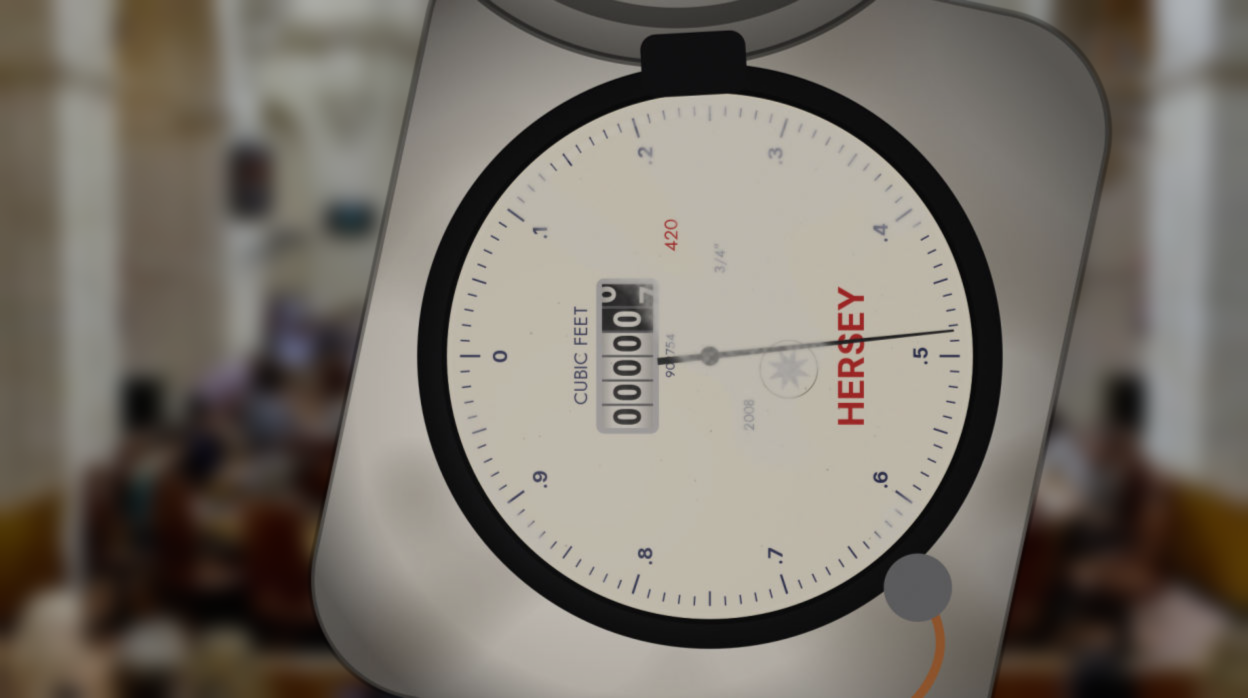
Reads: 6.48 ft³
